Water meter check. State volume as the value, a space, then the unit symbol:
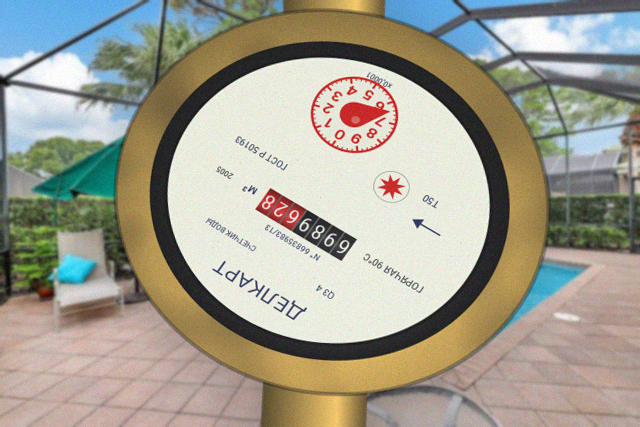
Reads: 6989.6286 m³
